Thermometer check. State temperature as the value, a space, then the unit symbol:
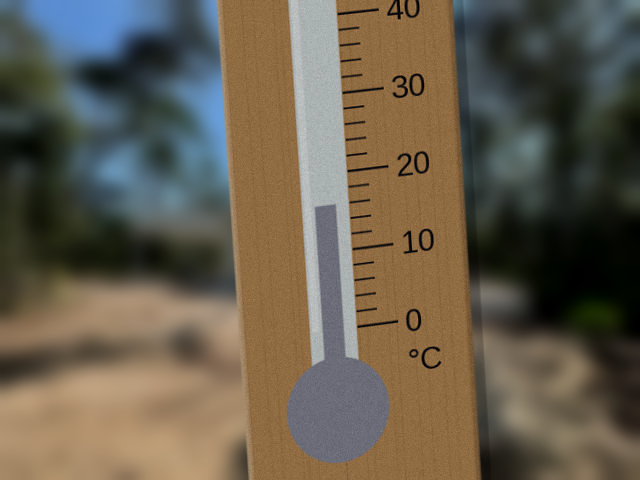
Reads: 16 °C
